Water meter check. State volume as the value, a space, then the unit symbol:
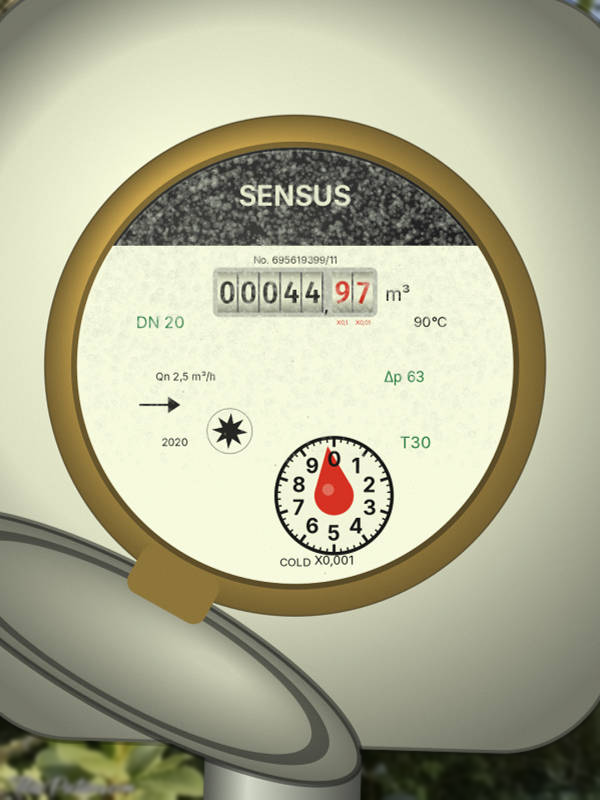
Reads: 44.969 m³
